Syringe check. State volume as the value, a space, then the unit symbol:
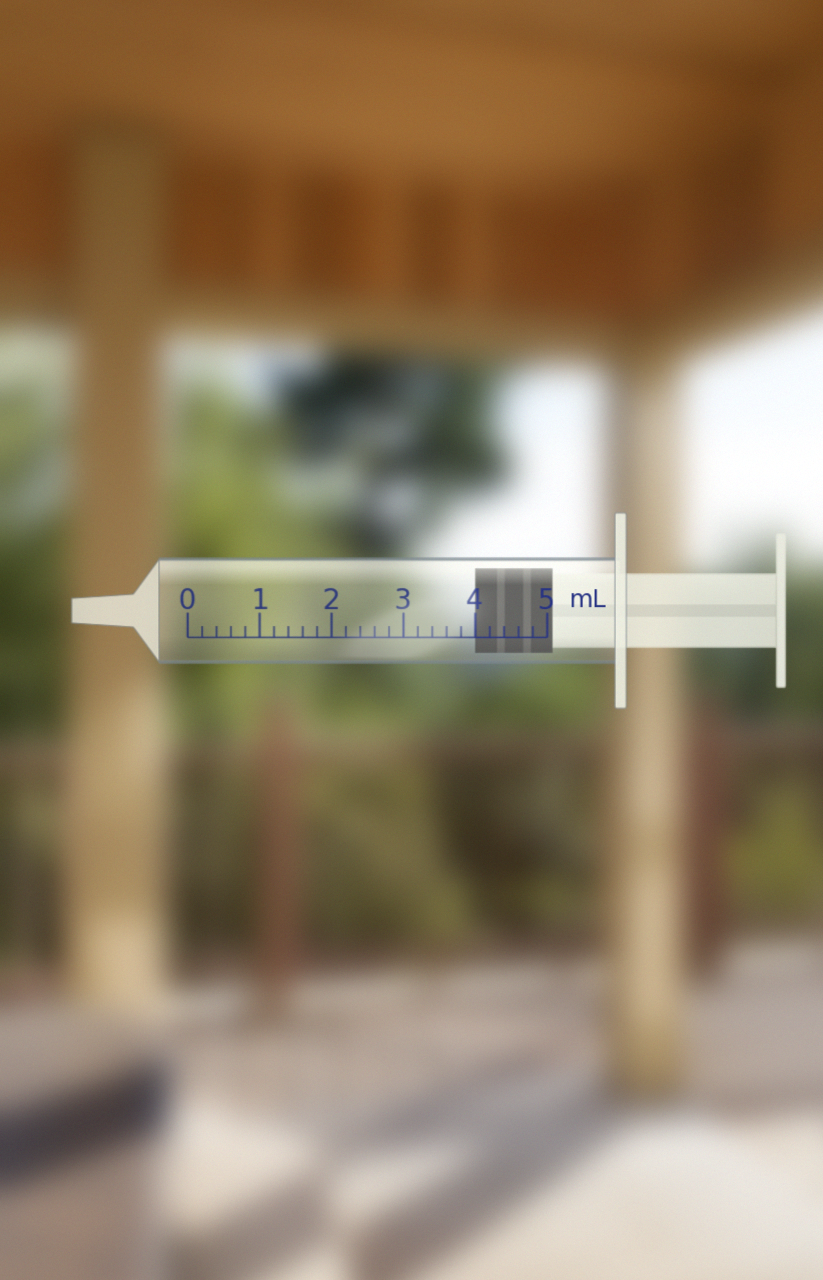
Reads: 4 mL
